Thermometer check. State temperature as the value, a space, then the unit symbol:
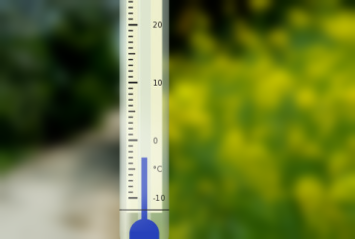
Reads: -3 °C
